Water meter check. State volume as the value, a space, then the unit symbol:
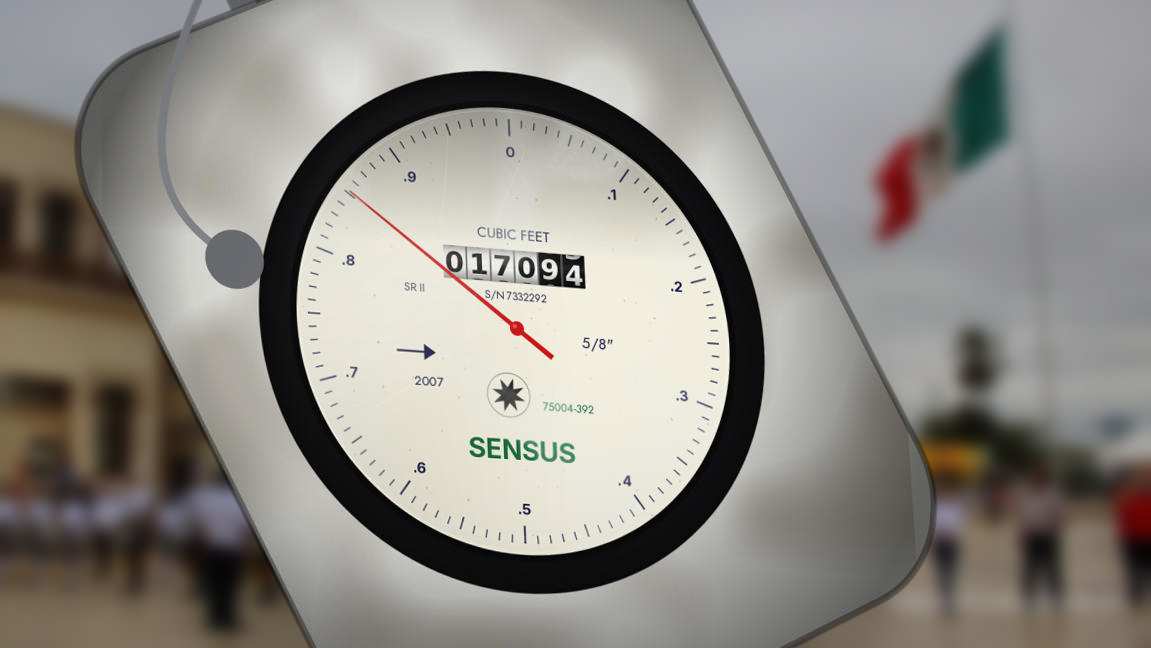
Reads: 17093.85 ft³
